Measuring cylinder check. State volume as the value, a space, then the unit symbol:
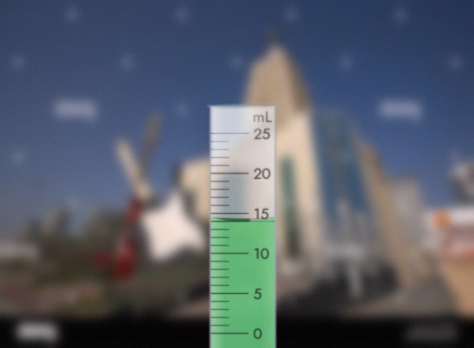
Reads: 14 mL
